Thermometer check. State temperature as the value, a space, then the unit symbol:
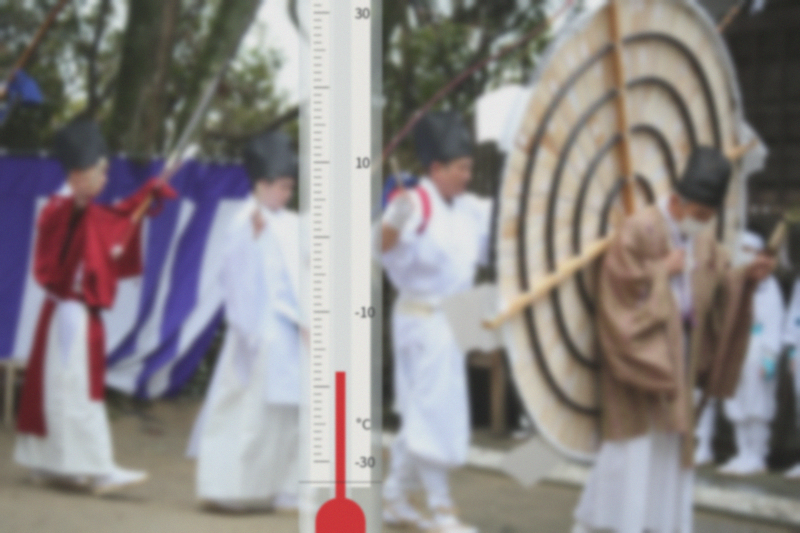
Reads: -18 °C
